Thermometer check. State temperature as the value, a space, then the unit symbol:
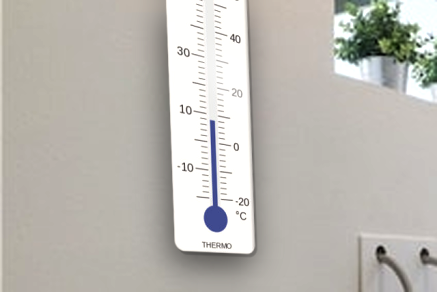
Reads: 8 °C
